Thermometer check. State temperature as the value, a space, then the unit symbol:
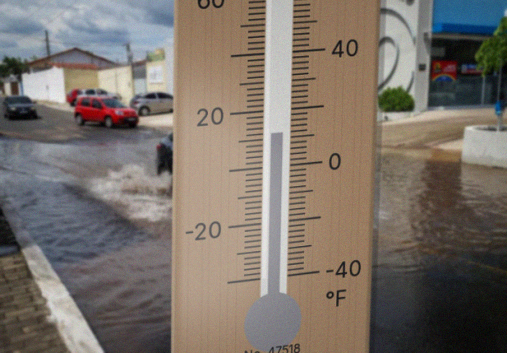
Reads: 12 °F
